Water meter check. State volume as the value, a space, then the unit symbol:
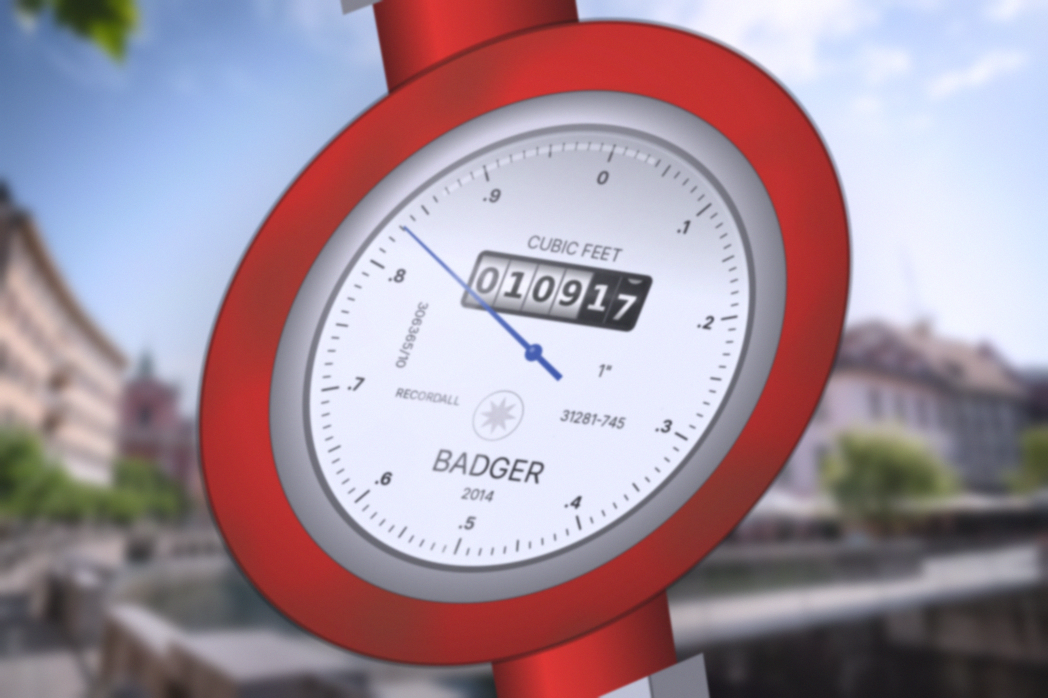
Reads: 10916.83 ft³
